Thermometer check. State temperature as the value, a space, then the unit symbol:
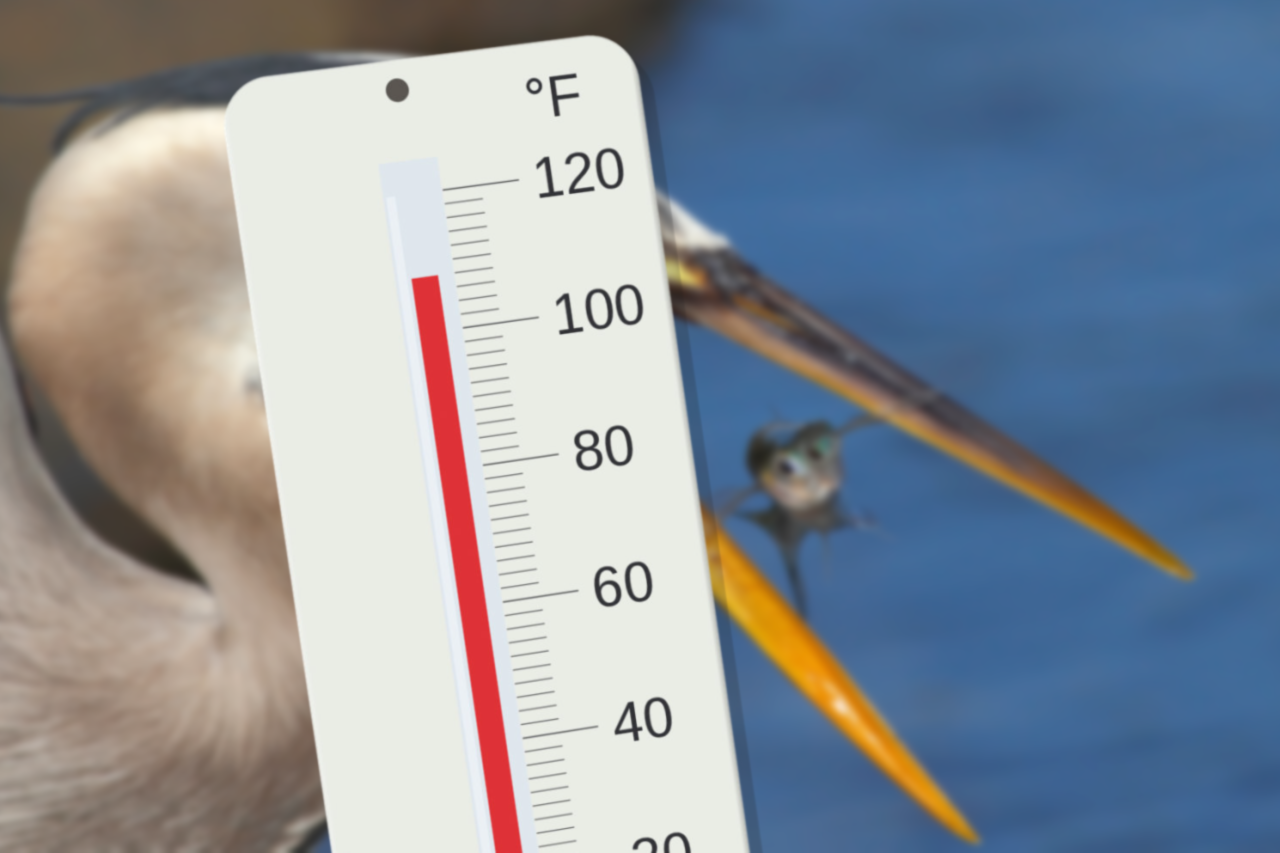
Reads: 108 °F
